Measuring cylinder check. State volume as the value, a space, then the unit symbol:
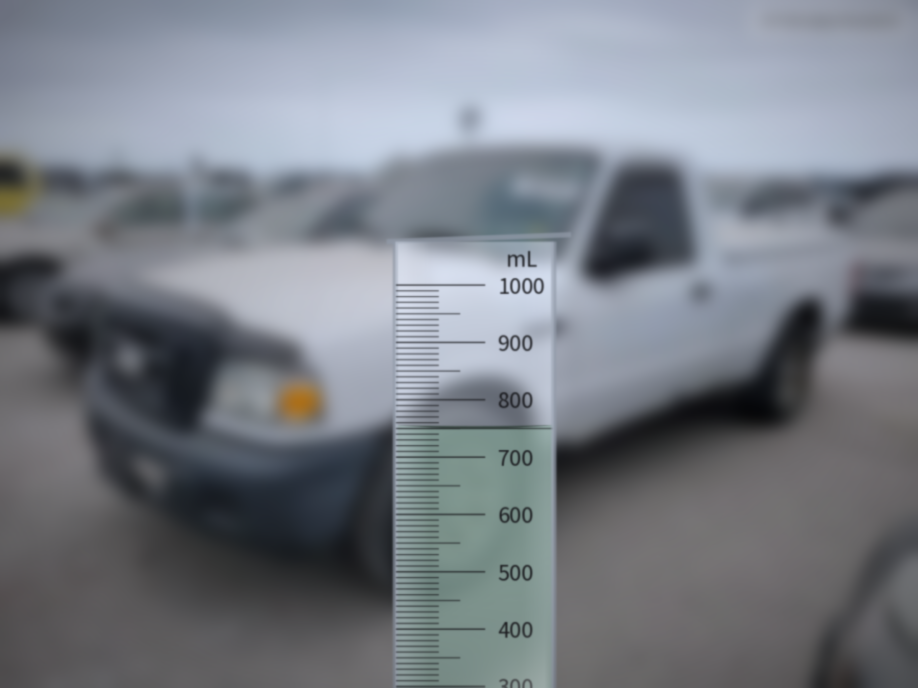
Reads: 750 mL
